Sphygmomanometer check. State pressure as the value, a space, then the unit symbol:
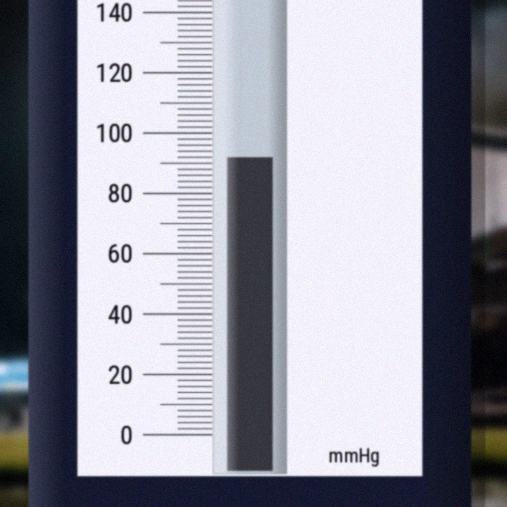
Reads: 92 mmHg
